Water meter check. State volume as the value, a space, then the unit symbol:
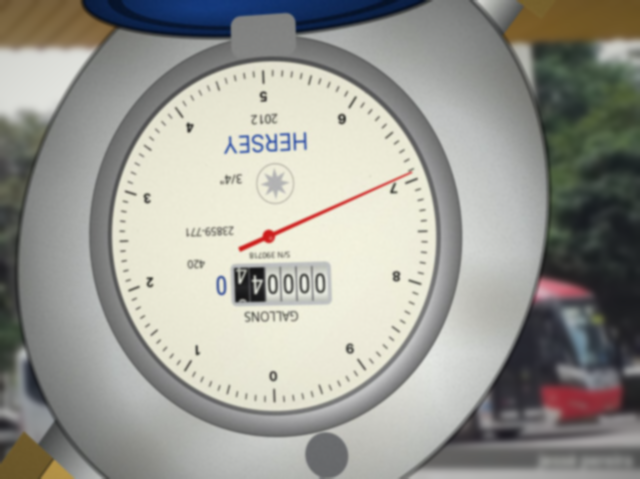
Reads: 436.9 gal
